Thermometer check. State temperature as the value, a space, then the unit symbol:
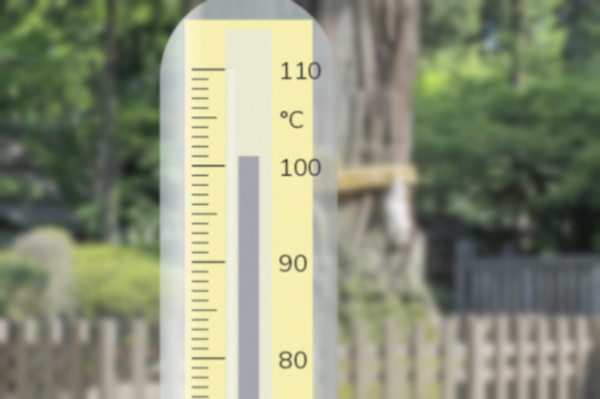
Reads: 101 °C
